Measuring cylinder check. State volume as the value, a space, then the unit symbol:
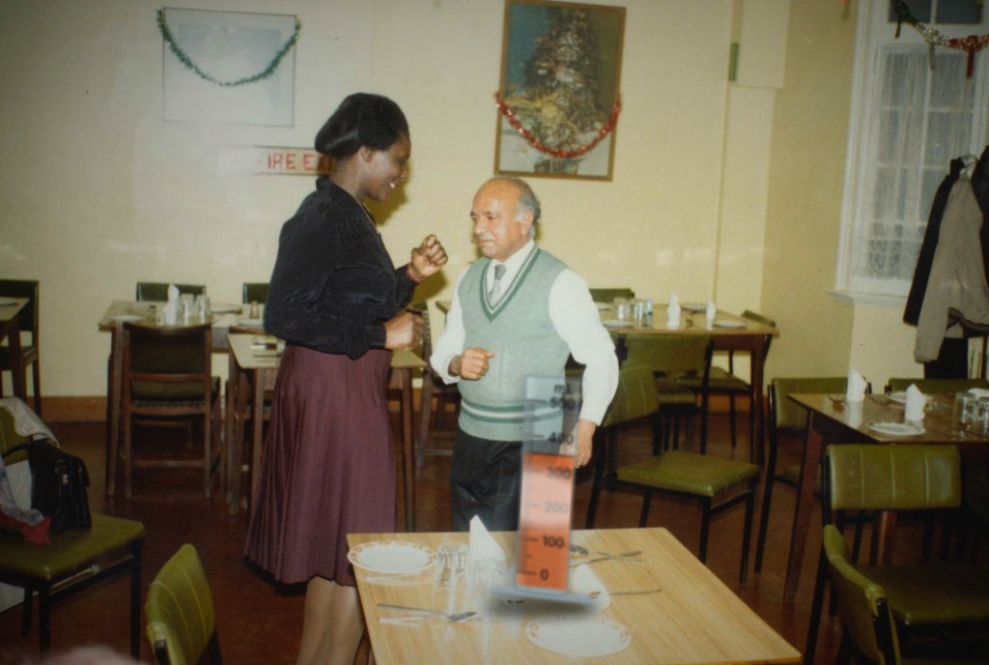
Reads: 350 mL
